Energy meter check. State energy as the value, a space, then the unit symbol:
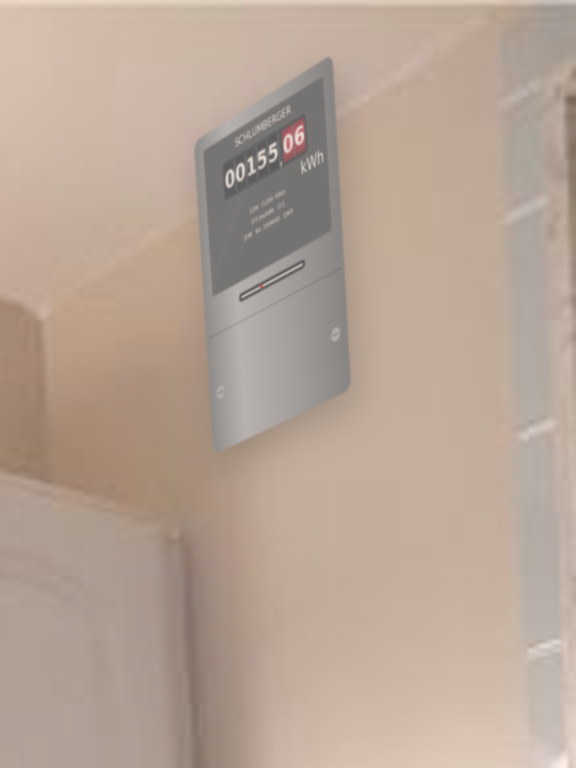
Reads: 155.06 kWh
